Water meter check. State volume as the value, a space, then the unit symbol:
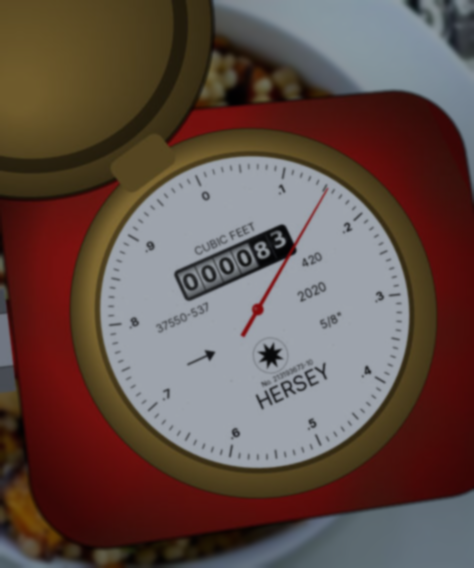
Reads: 83.15 ft³
